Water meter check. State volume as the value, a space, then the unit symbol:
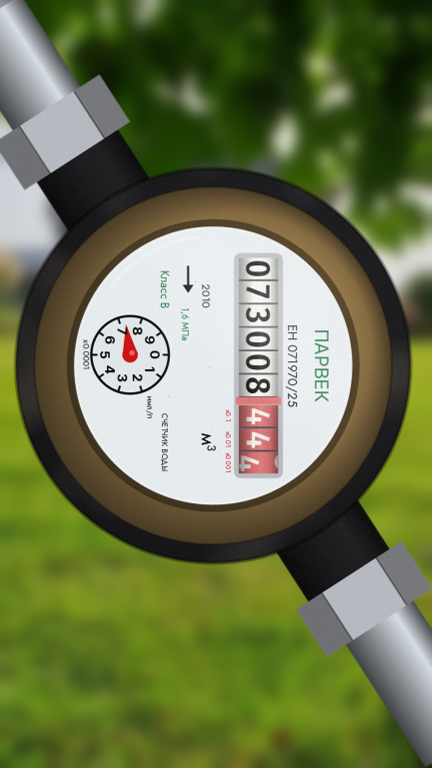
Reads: 73008.4437 m³
